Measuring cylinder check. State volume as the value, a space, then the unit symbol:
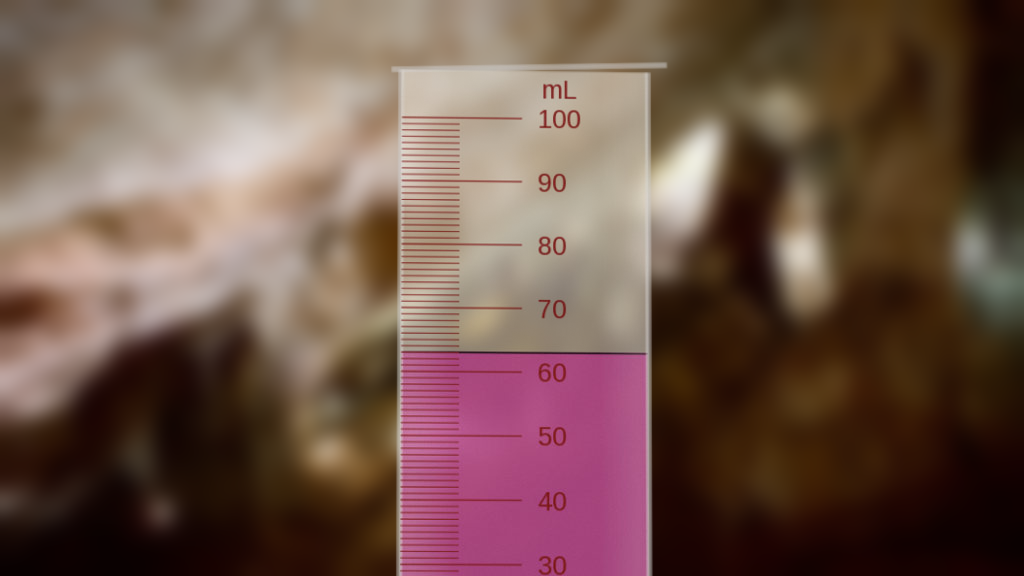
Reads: 63 mL
